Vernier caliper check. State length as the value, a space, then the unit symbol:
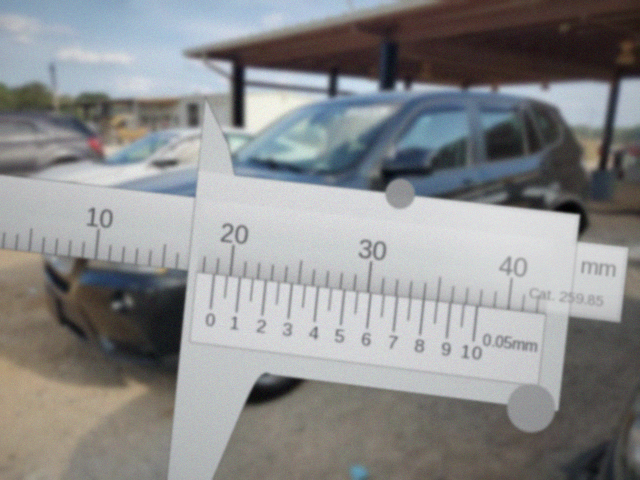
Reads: 18.8 mm
